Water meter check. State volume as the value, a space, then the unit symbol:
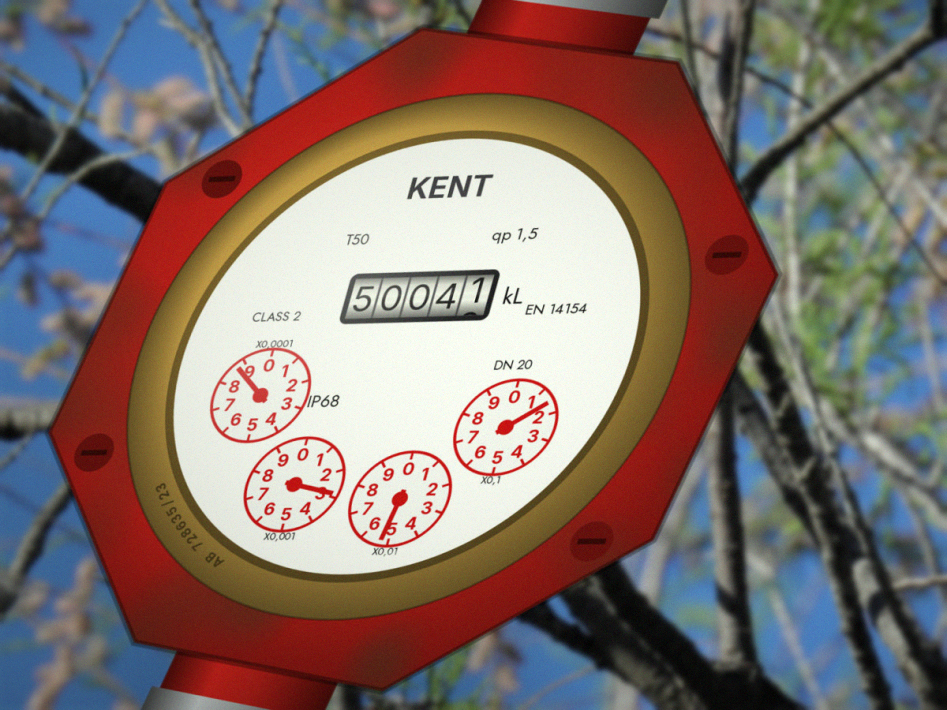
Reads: 50041.1528 kL
